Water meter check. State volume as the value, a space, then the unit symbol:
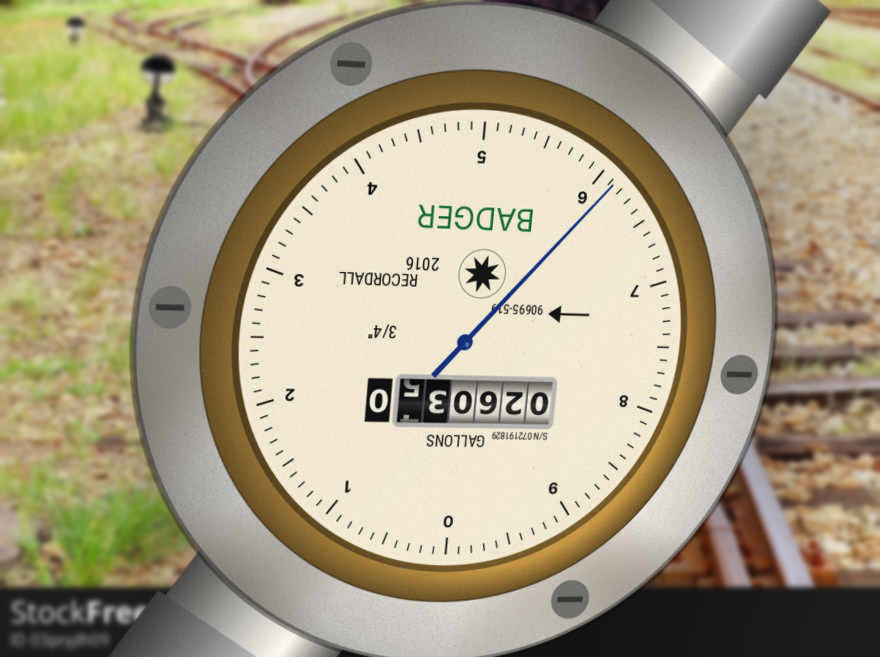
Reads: 260346.1 gal
